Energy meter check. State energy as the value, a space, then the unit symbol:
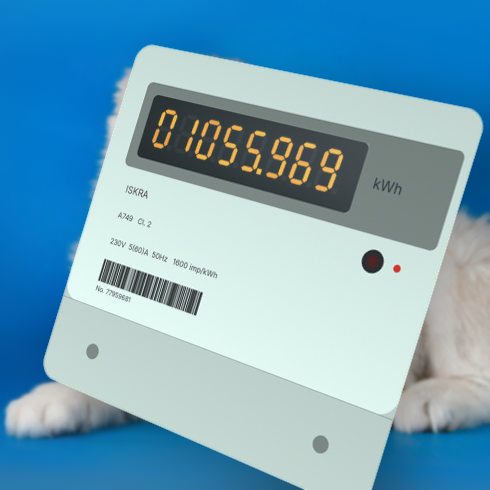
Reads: 1055.969 kWh
